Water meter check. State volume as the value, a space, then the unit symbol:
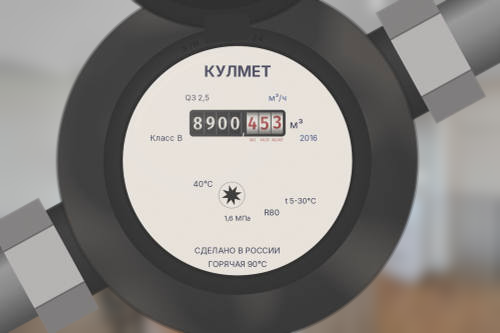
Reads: 8900.453 m³
